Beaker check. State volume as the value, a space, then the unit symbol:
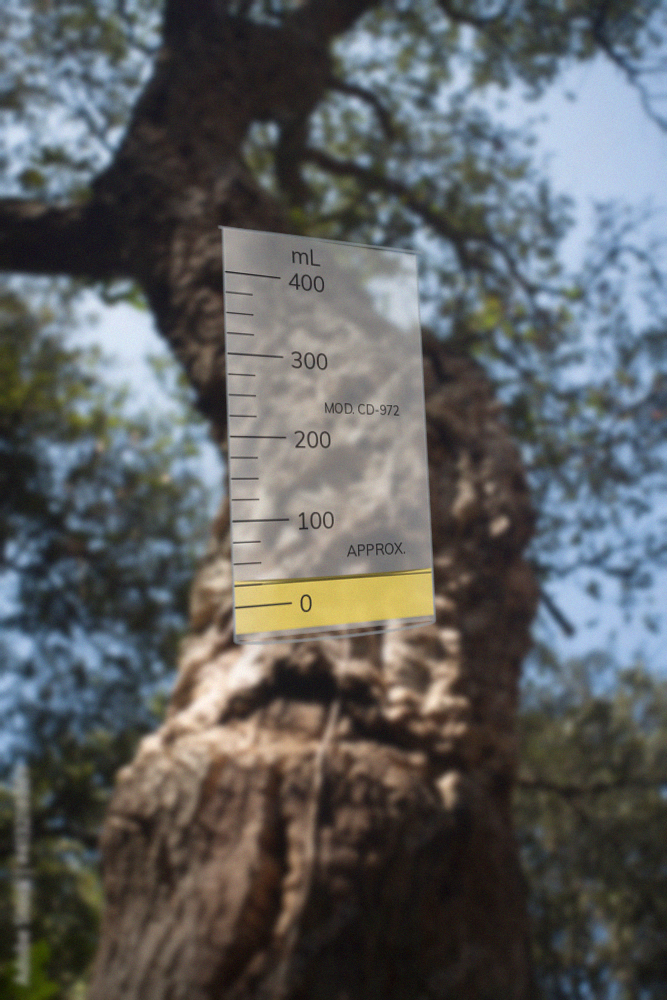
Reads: 25 mL
